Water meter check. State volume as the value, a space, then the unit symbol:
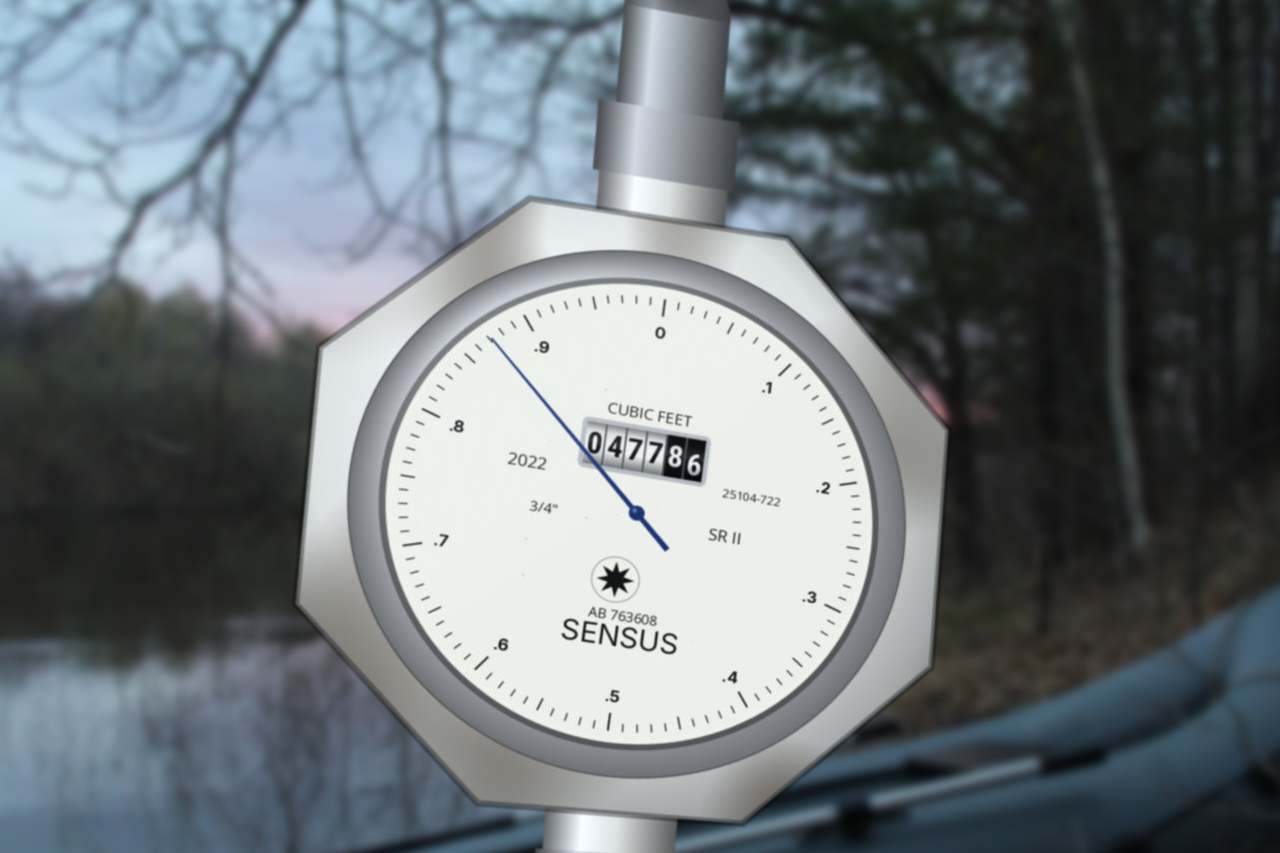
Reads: 47785.87 ft³
